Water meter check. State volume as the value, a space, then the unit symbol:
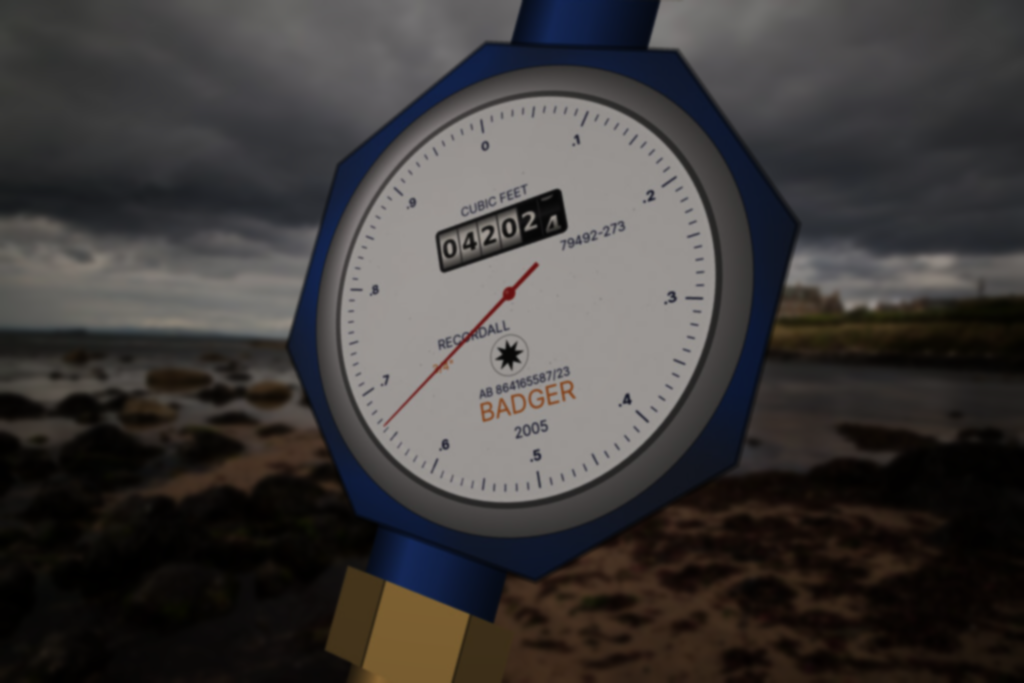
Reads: 42023.66 ft³
